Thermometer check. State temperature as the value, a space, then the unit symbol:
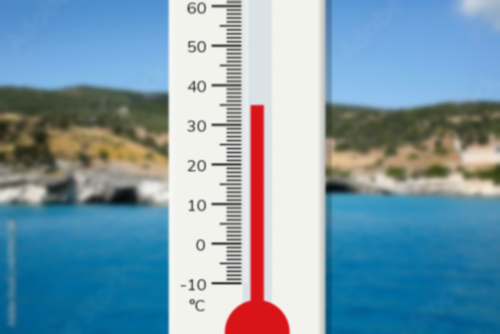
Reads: 35 °C
